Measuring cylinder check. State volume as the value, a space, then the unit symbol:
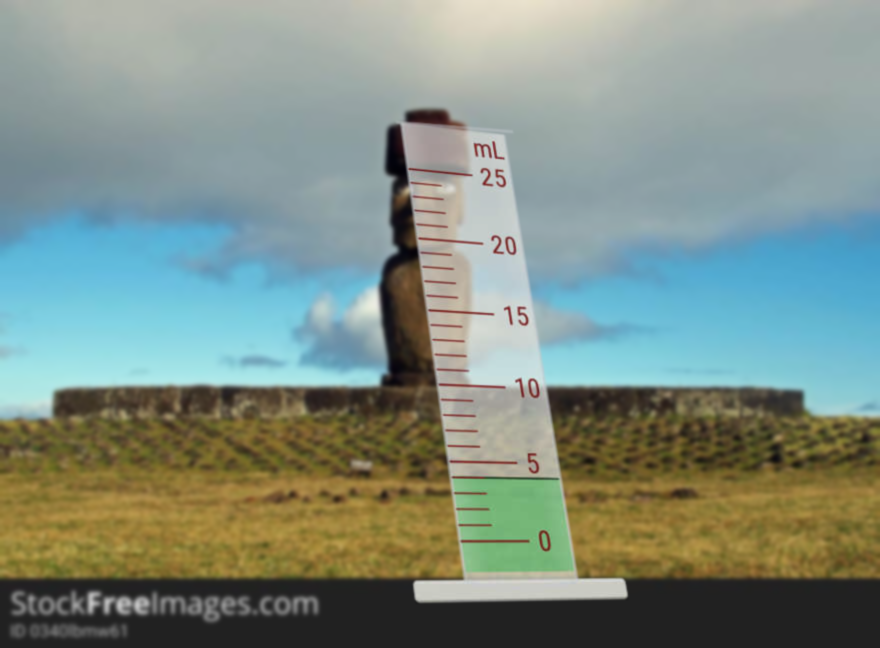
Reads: 4 mL
